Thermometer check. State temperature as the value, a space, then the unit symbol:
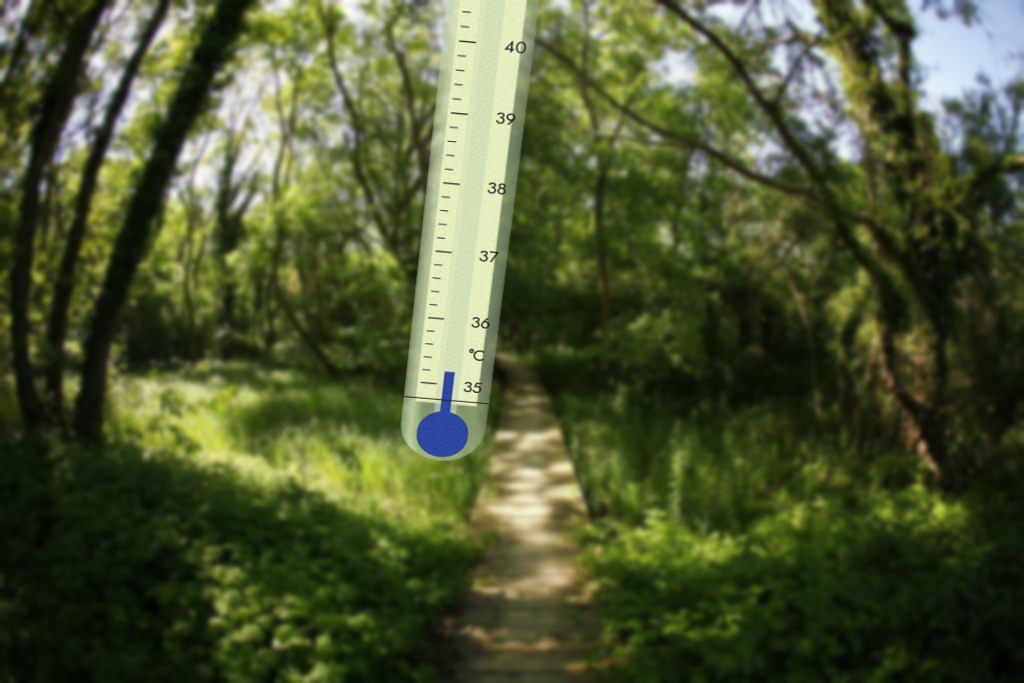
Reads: 35.2 °C
